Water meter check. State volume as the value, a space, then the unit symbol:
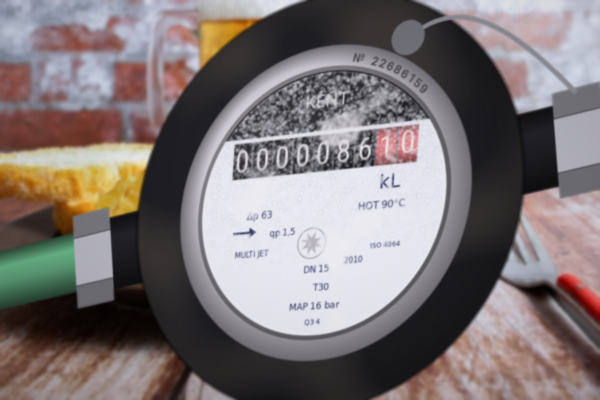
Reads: 86.10 kL
